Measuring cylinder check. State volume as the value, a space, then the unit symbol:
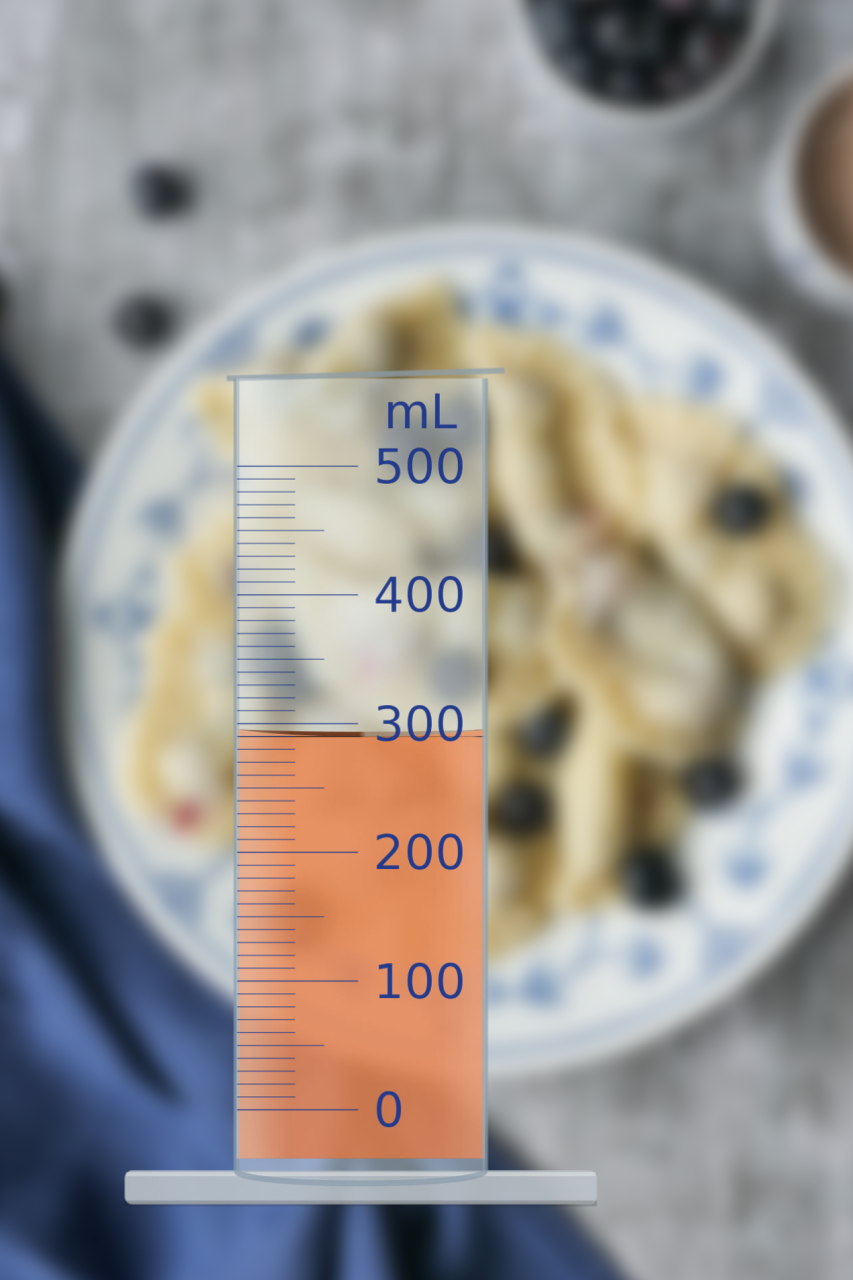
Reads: 290 mL
